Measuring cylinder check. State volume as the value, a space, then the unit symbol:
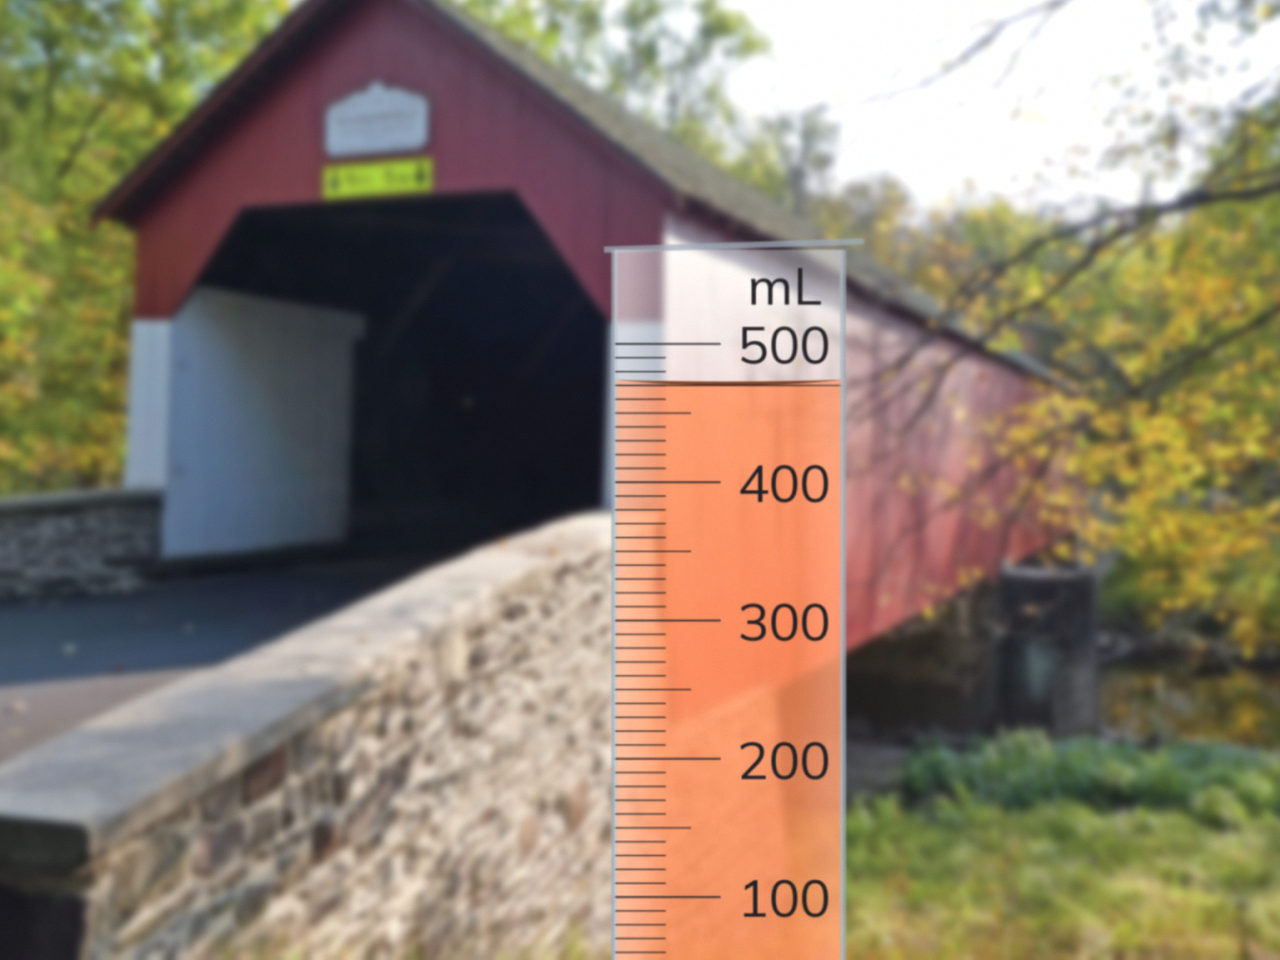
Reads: 470 mL
